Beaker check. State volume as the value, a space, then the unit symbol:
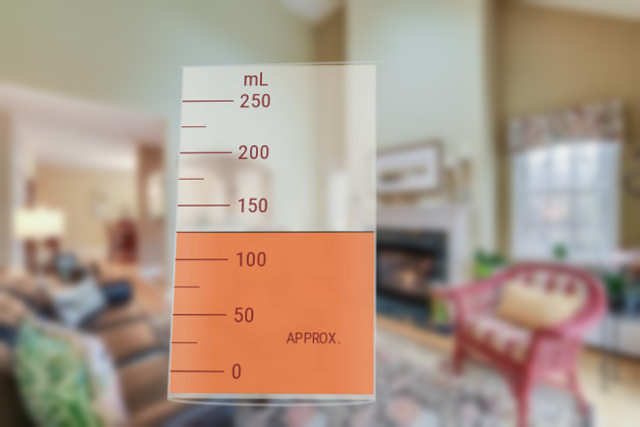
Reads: 125 mL
